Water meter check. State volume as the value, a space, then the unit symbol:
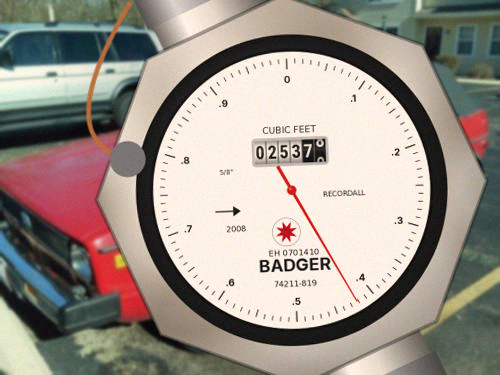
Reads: 25378.42 ft³
